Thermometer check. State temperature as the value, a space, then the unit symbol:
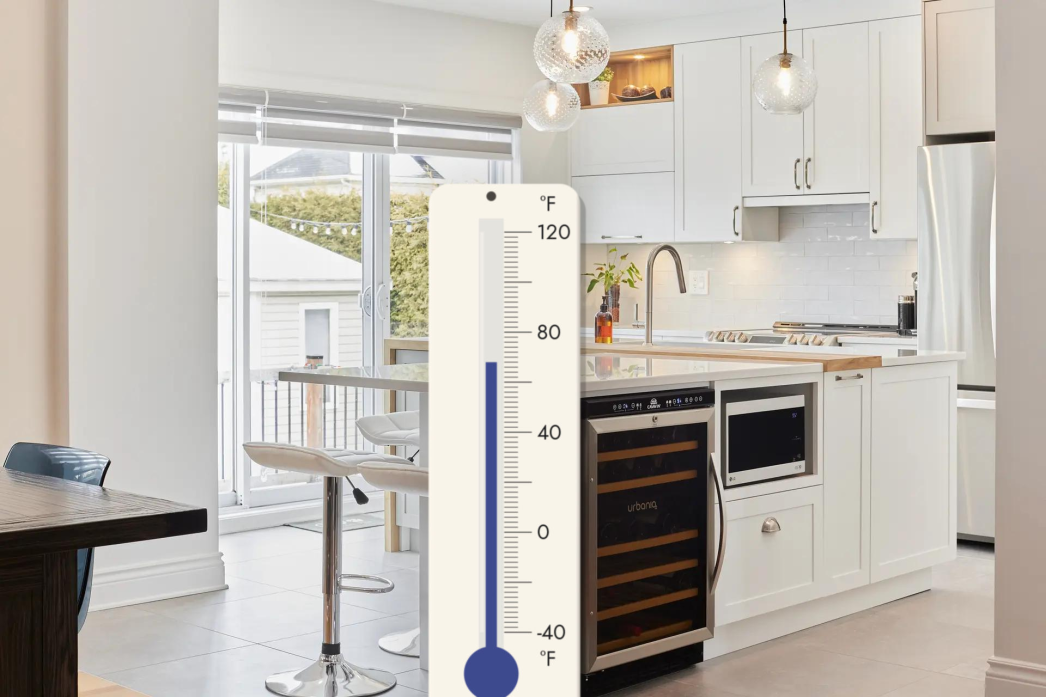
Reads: 68 °F
